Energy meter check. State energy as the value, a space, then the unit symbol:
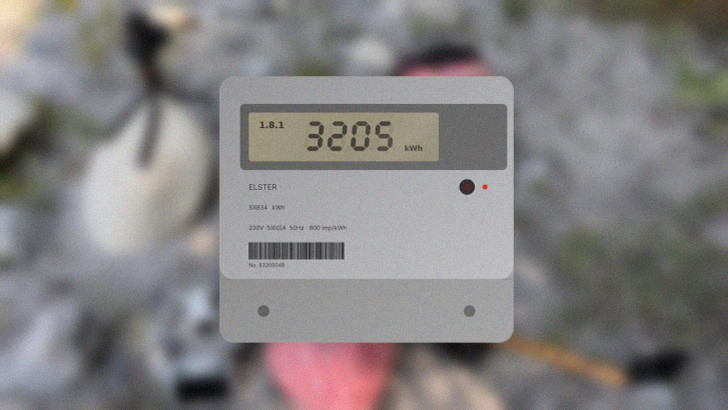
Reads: 3205 kWh
